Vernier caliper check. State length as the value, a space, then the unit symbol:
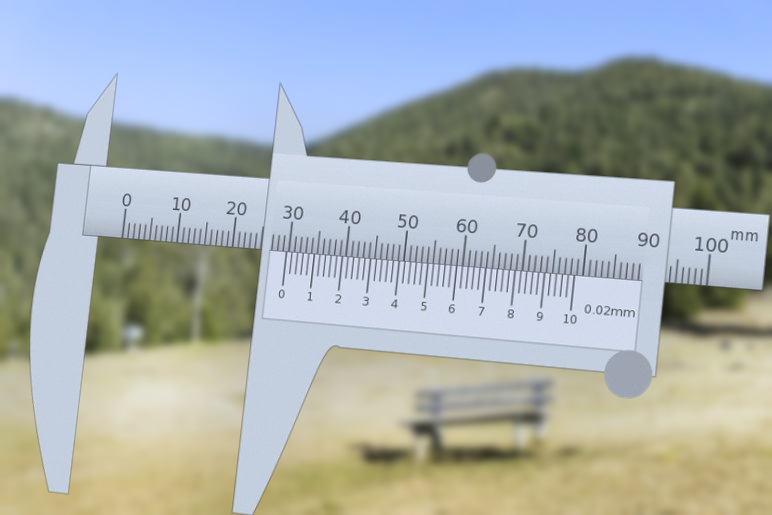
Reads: 29.6 mm
